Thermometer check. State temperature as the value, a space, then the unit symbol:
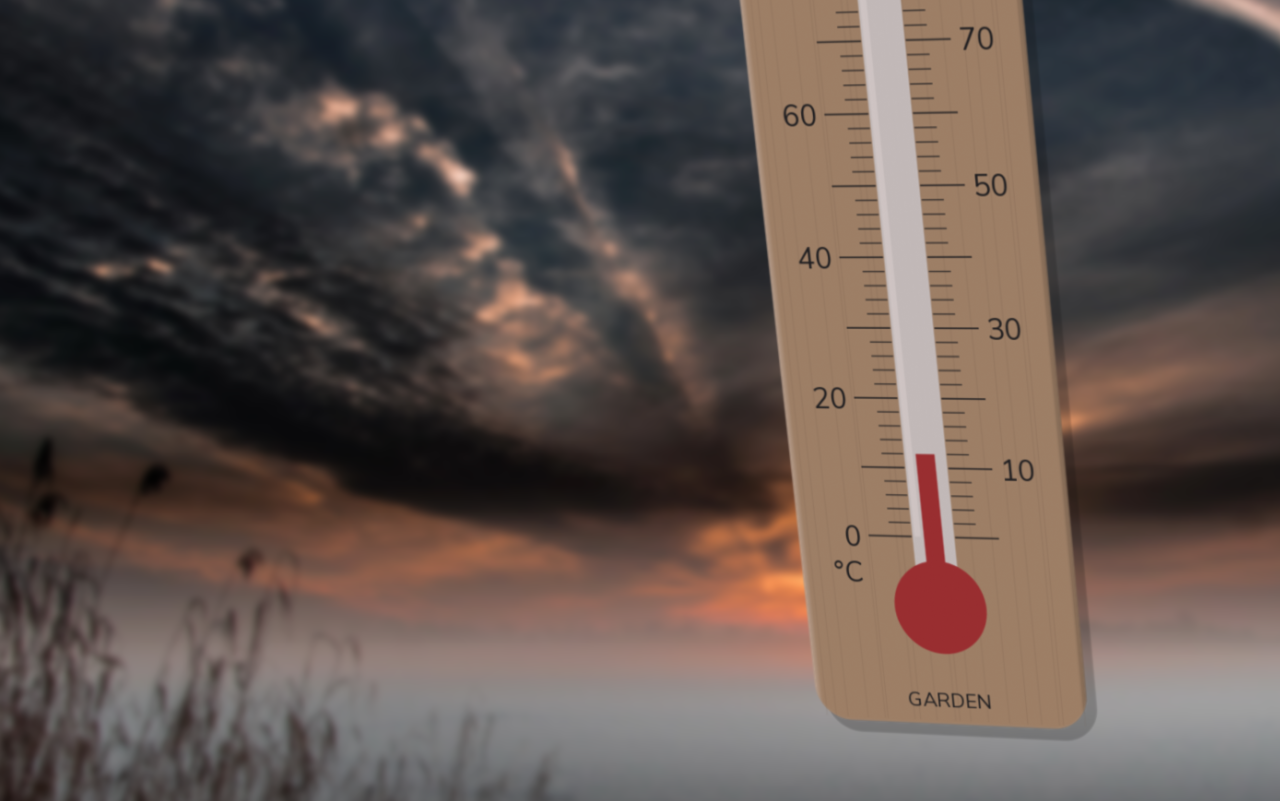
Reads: 12 °C
